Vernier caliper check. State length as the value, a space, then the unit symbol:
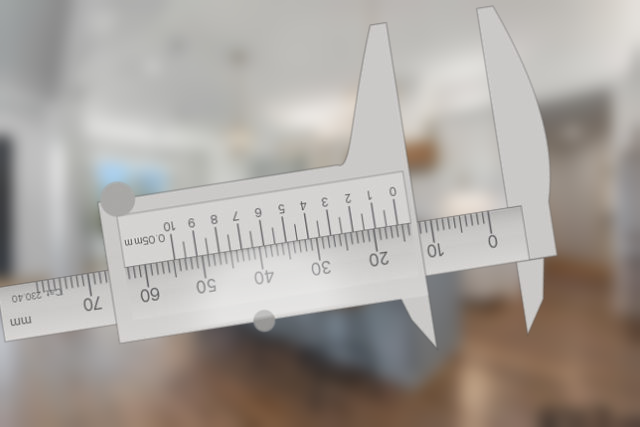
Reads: 15.8 mm
